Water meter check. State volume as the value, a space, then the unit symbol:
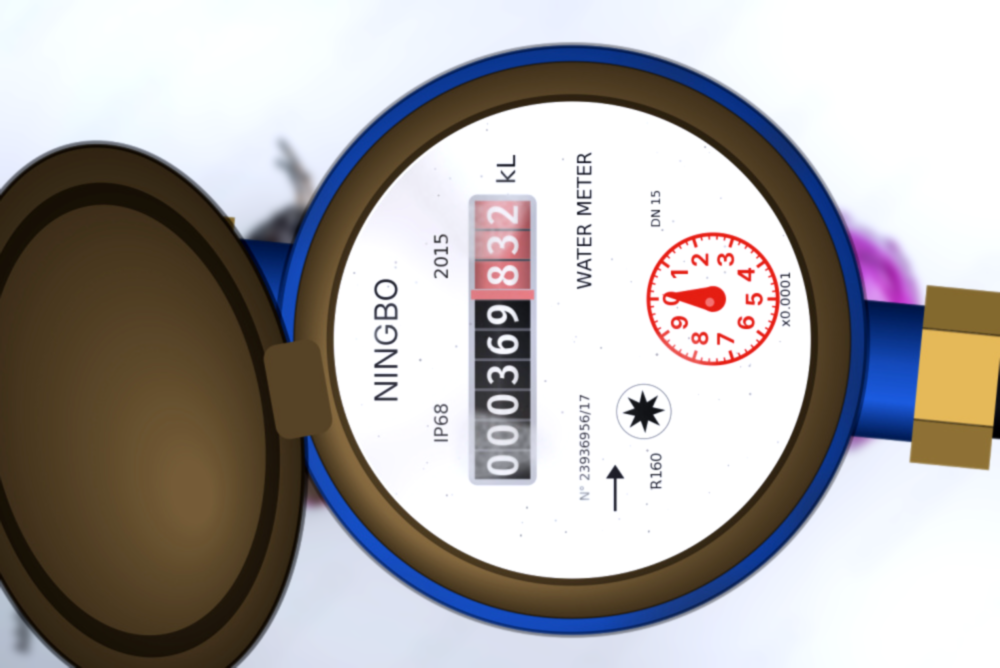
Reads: 369.8320 kL
